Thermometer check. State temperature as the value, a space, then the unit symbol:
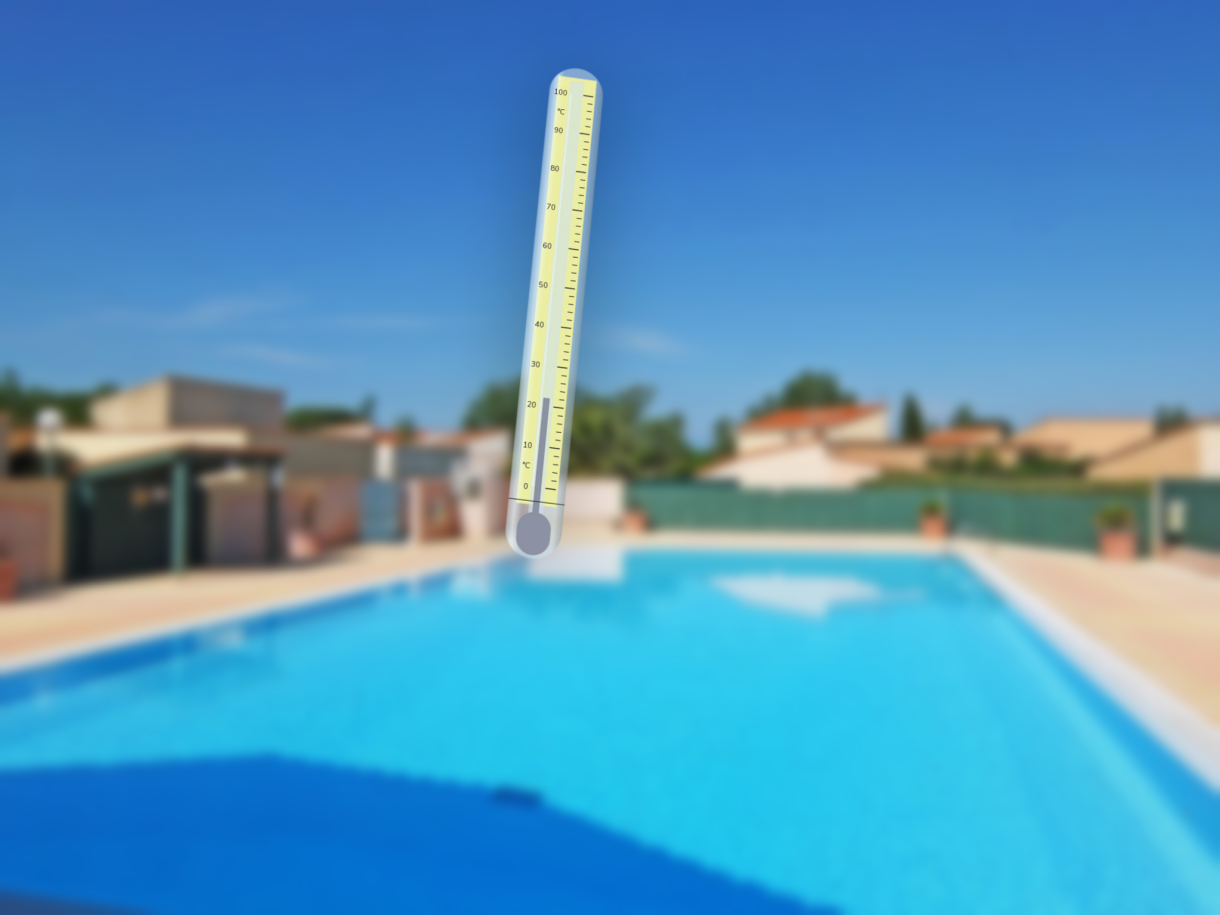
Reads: 22 °C
